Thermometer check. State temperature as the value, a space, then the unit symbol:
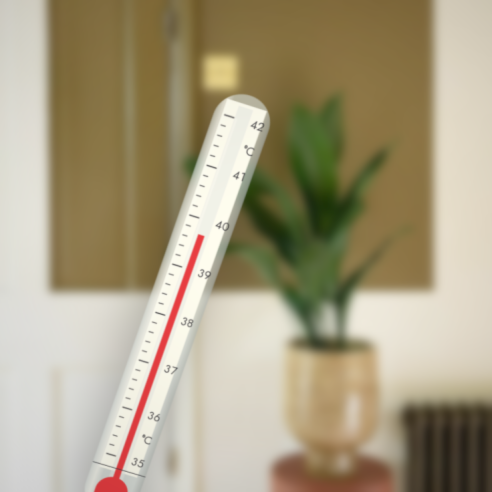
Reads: 39.7 °C
